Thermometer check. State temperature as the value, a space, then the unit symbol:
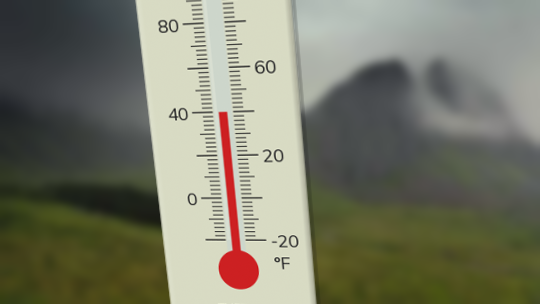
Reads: 40 °F
